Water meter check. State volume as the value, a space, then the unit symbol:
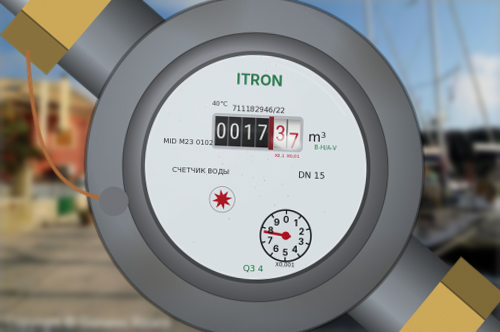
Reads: 17.367 m³
